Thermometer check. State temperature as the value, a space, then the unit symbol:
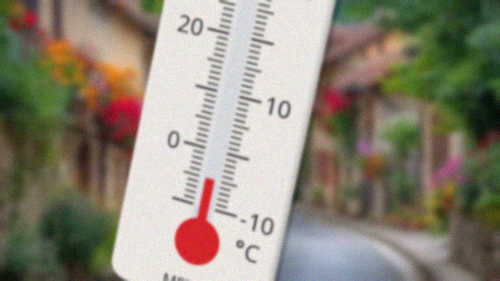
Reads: -5 °C
